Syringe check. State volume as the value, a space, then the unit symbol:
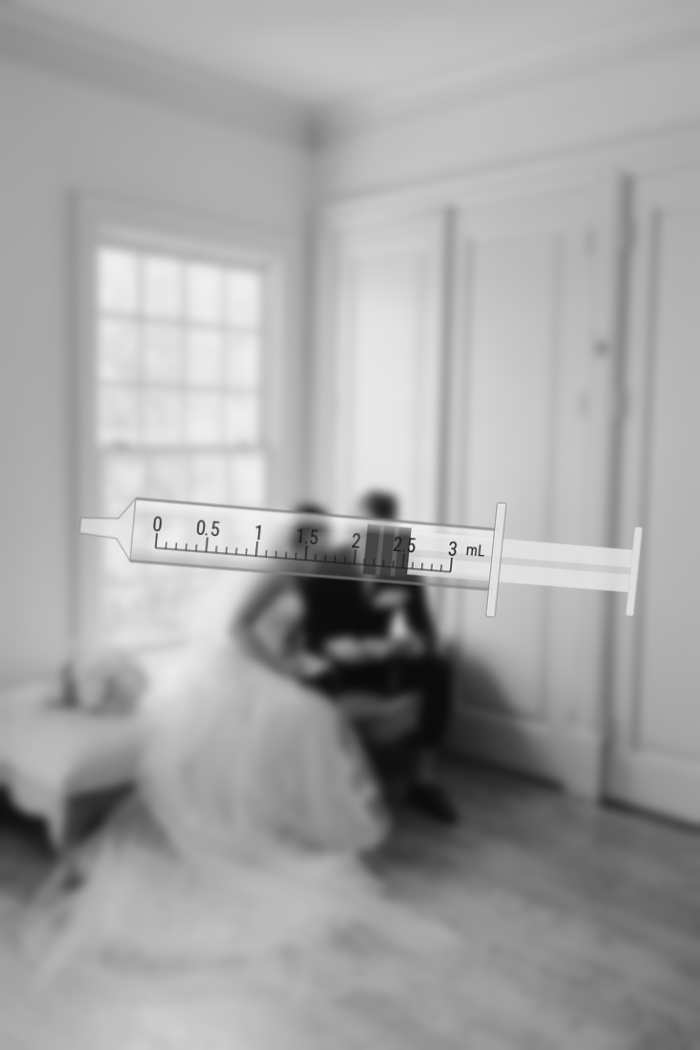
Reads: 2.1 mL
